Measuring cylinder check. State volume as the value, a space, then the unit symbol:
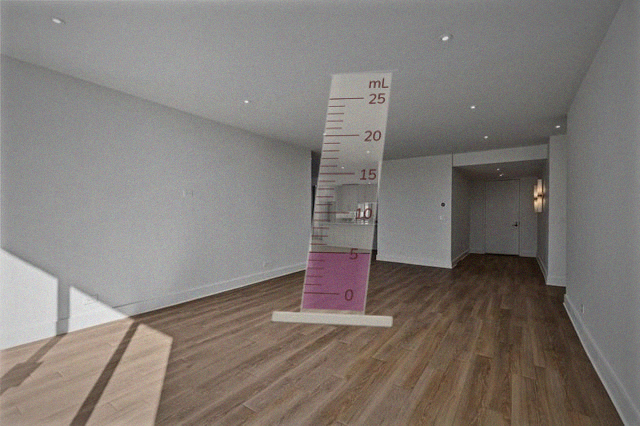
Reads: 5 mL
